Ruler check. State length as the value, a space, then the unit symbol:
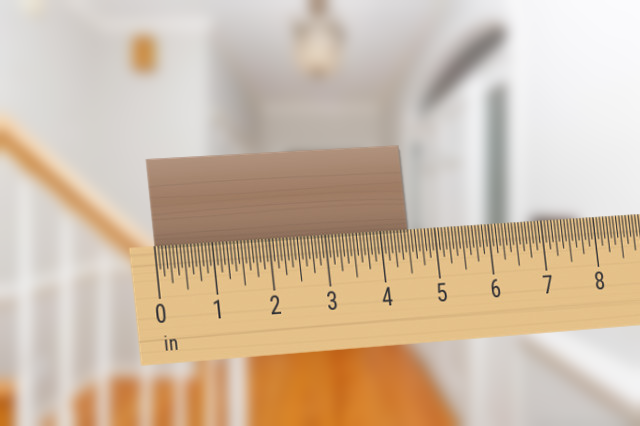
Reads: 4.5 in
